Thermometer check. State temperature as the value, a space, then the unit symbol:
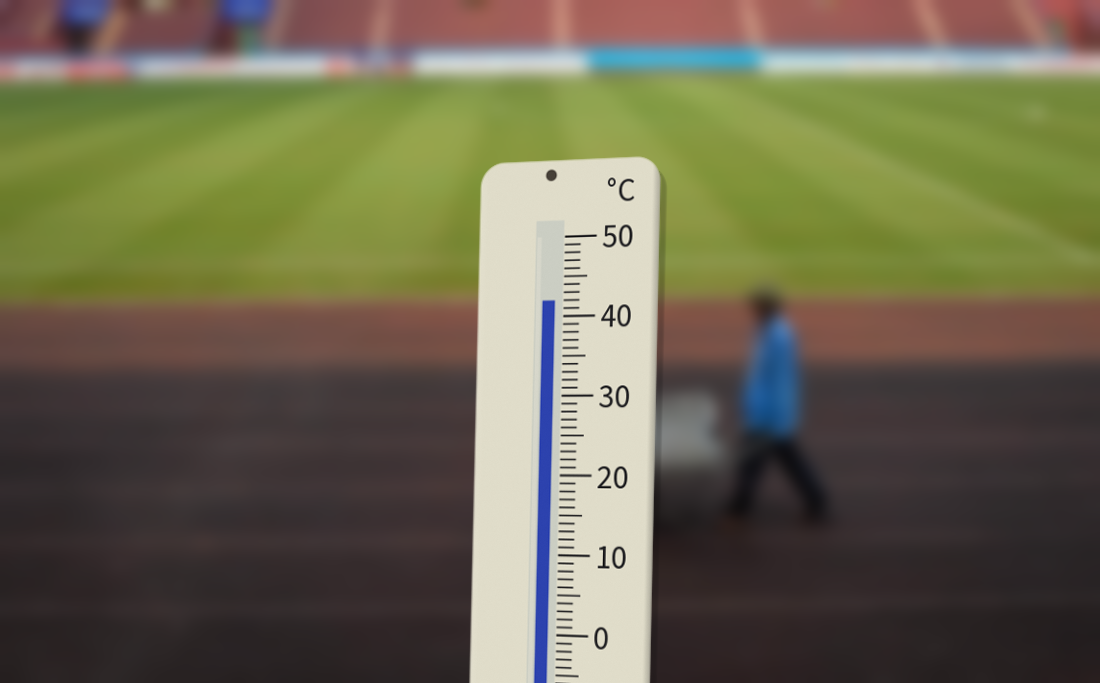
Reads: 42 °C
